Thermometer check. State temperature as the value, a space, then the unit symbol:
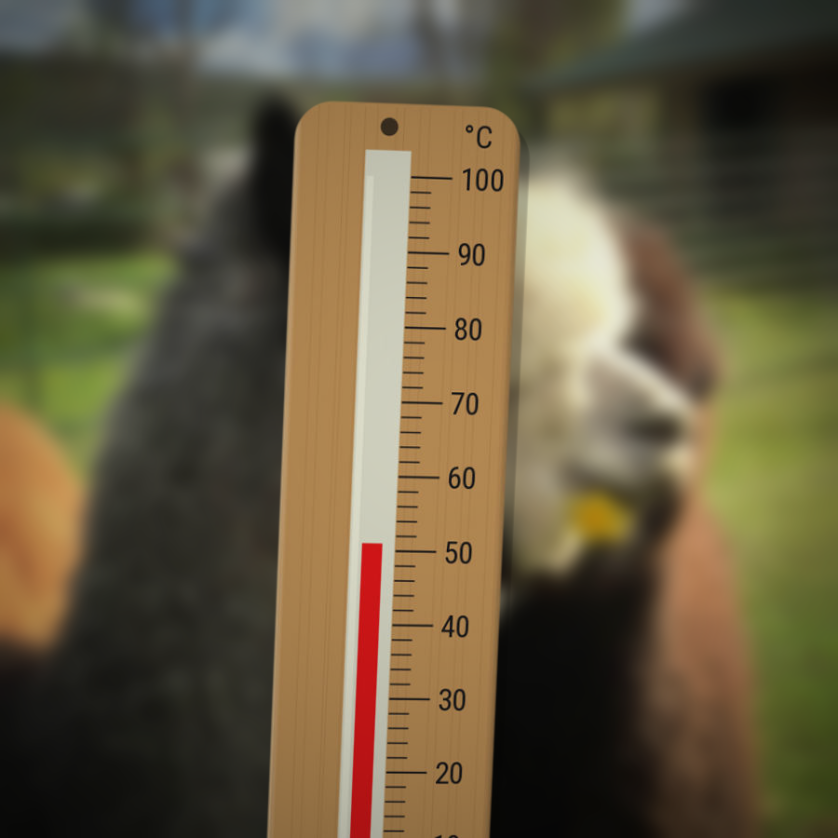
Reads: 51 °C
